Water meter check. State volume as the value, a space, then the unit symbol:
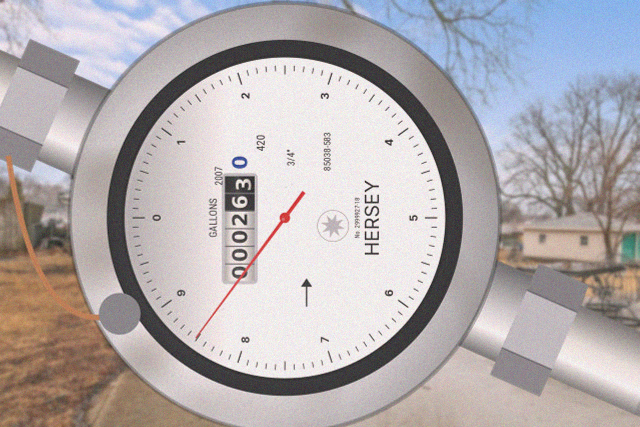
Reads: 2628.5 gal
